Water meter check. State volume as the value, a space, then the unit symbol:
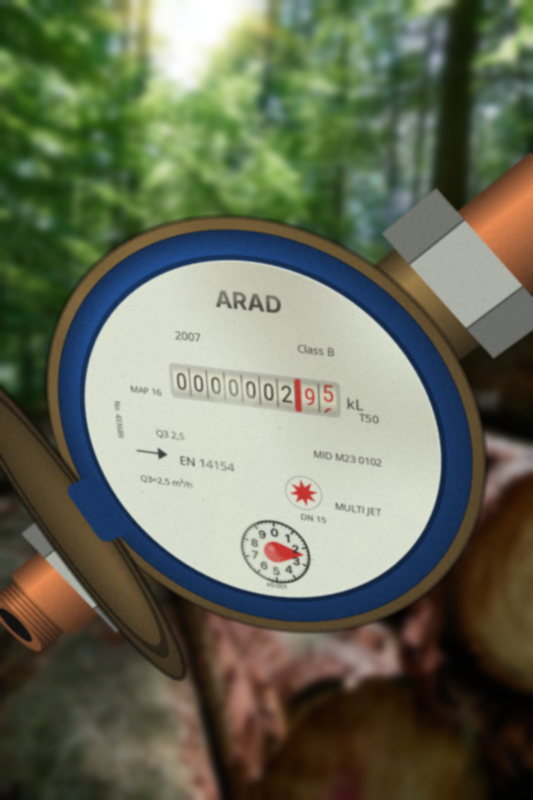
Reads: 2.952 kL
